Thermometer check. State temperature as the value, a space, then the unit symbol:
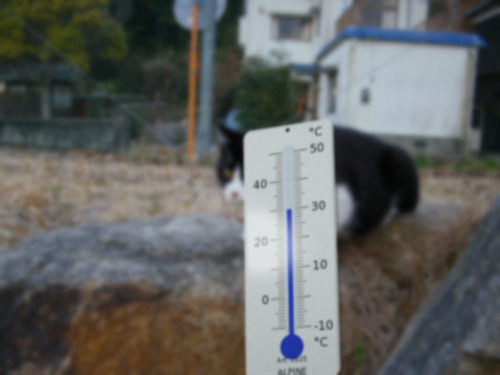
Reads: 30 °C
